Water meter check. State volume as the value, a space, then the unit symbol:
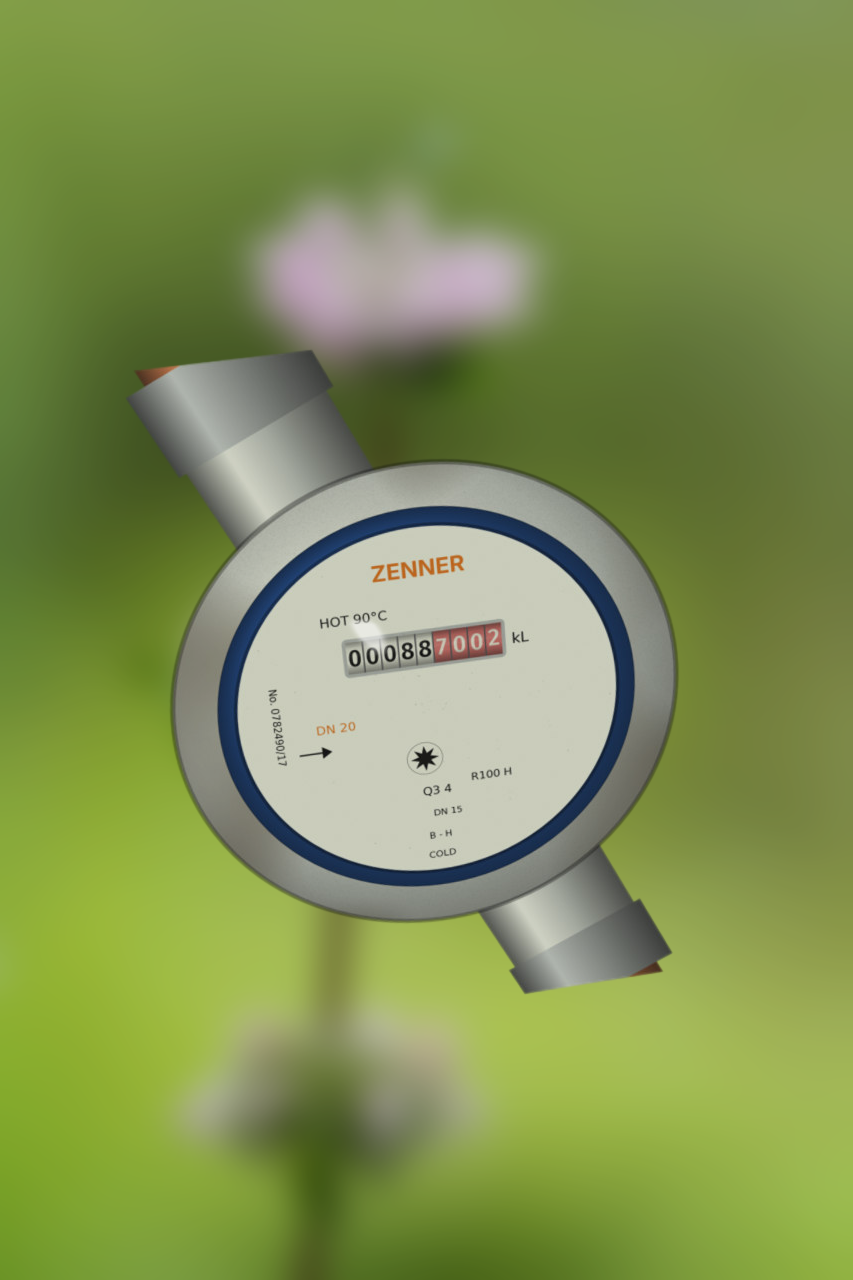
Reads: 88.7002 kL
